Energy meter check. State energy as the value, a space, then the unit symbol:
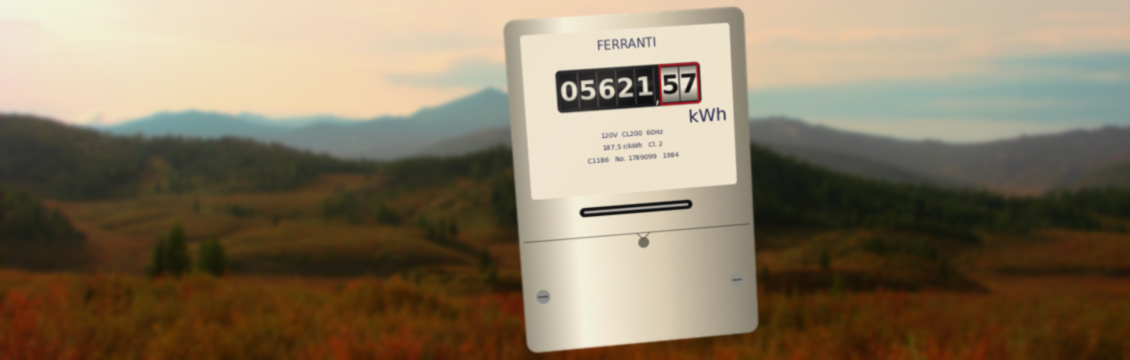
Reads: 5621.57 kWh
